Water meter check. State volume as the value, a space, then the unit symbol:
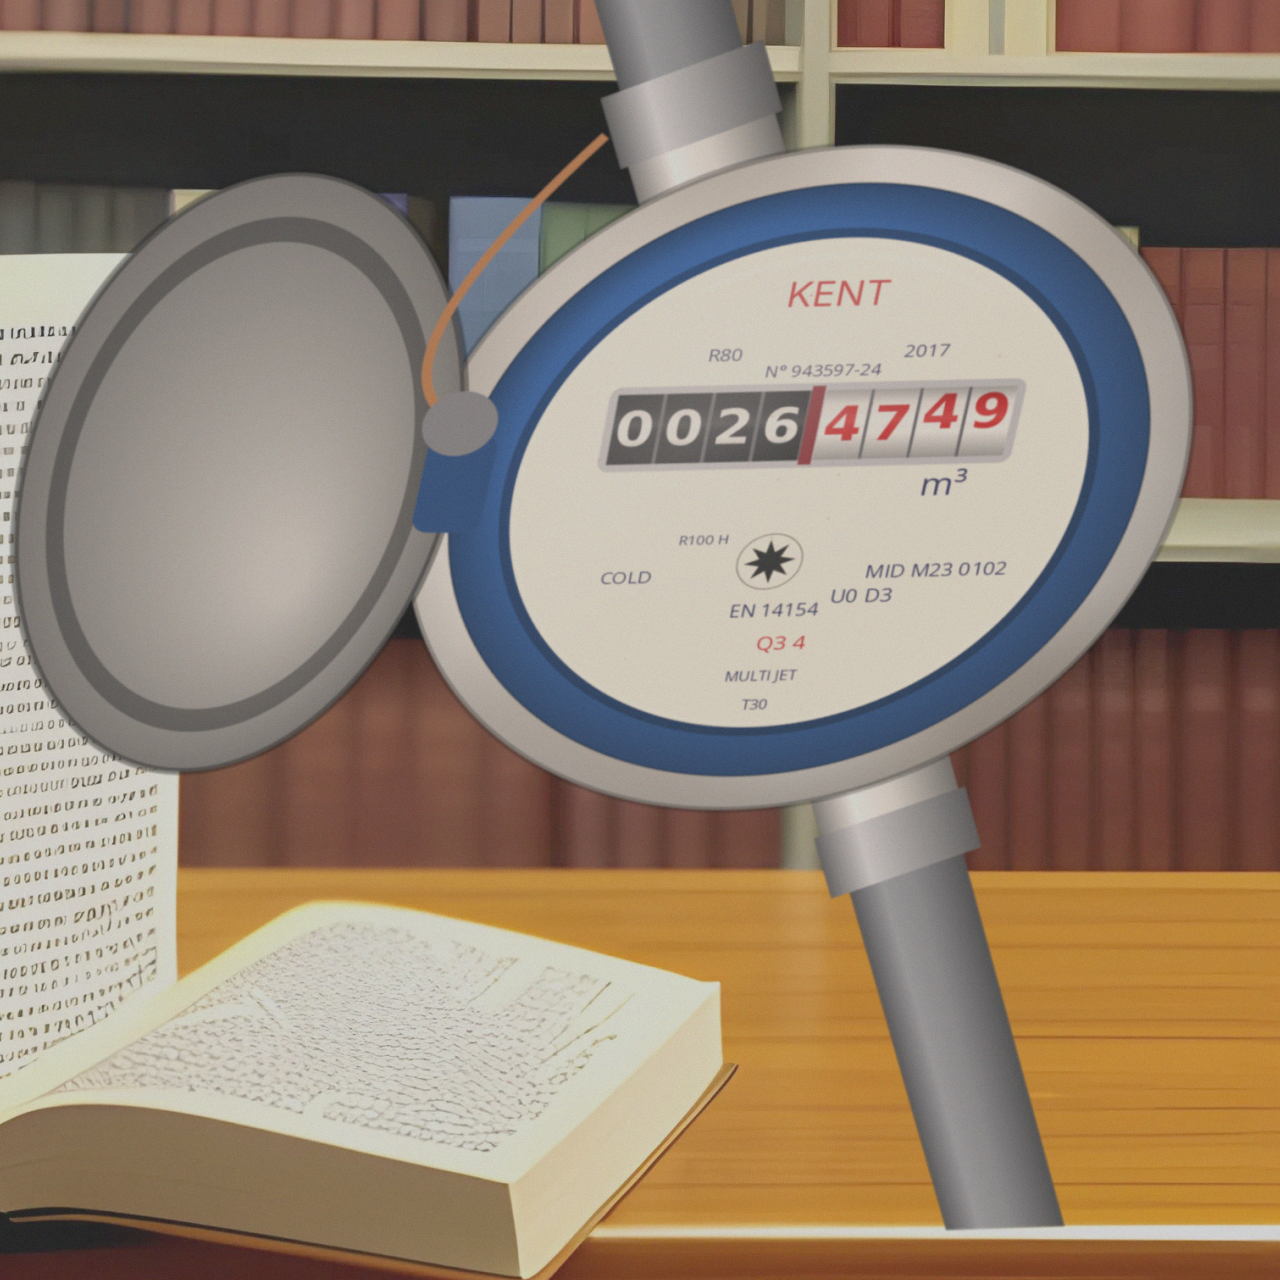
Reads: 26.4749 m³
